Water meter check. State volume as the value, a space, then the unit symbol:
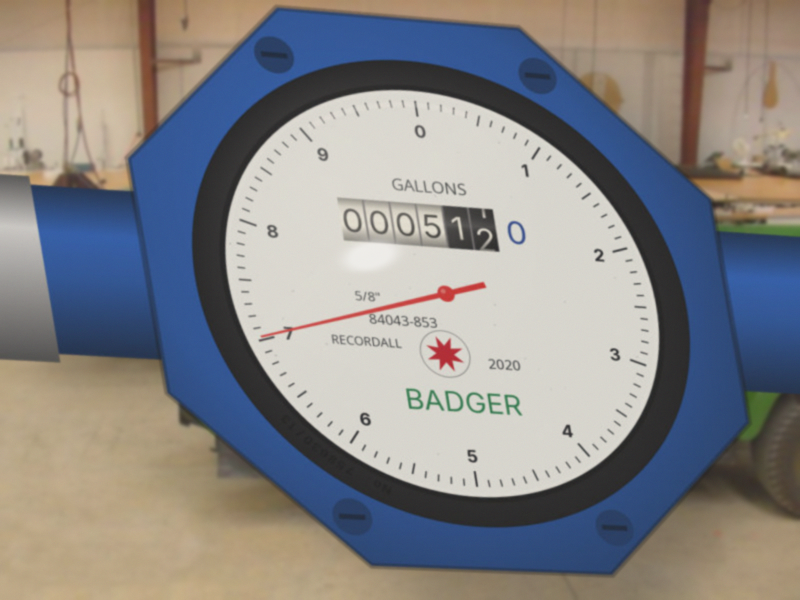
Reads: 5117.0 gal
